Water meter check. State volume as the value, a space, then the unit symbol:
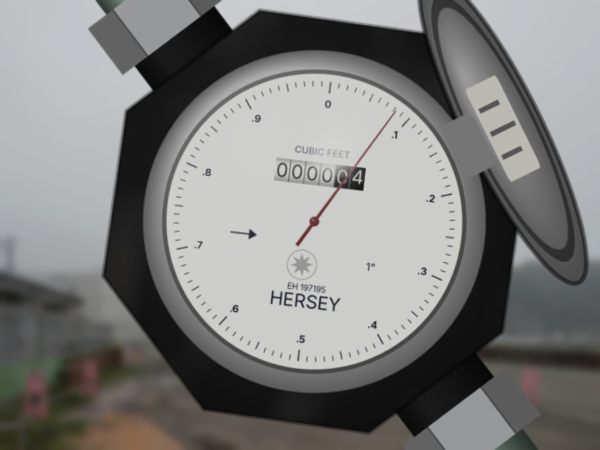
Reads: 4.08 ft³
